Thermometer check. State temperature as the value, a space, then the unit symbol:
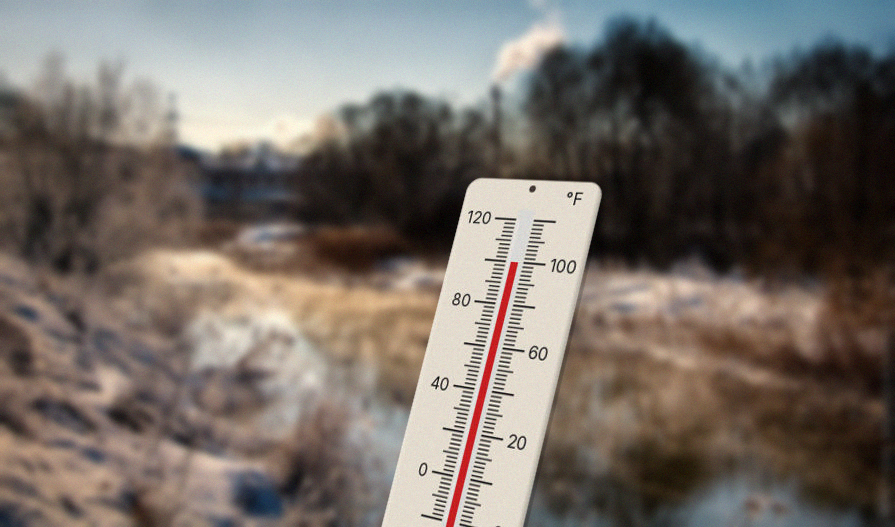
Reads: 100 °F
